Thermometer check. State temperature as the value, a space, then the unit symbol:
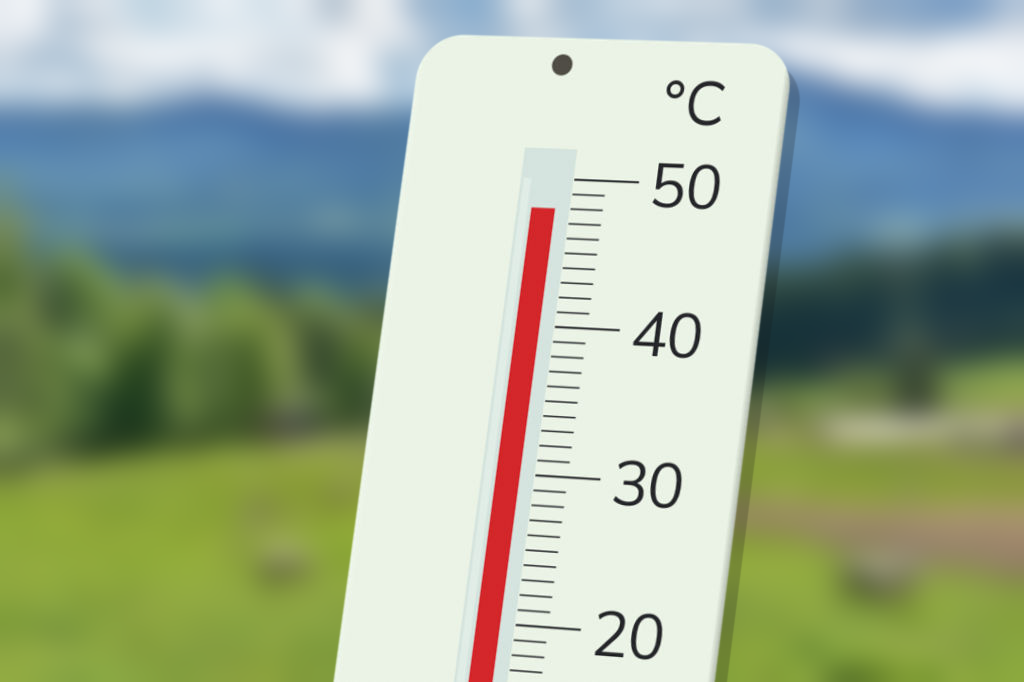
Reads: 48 °C
